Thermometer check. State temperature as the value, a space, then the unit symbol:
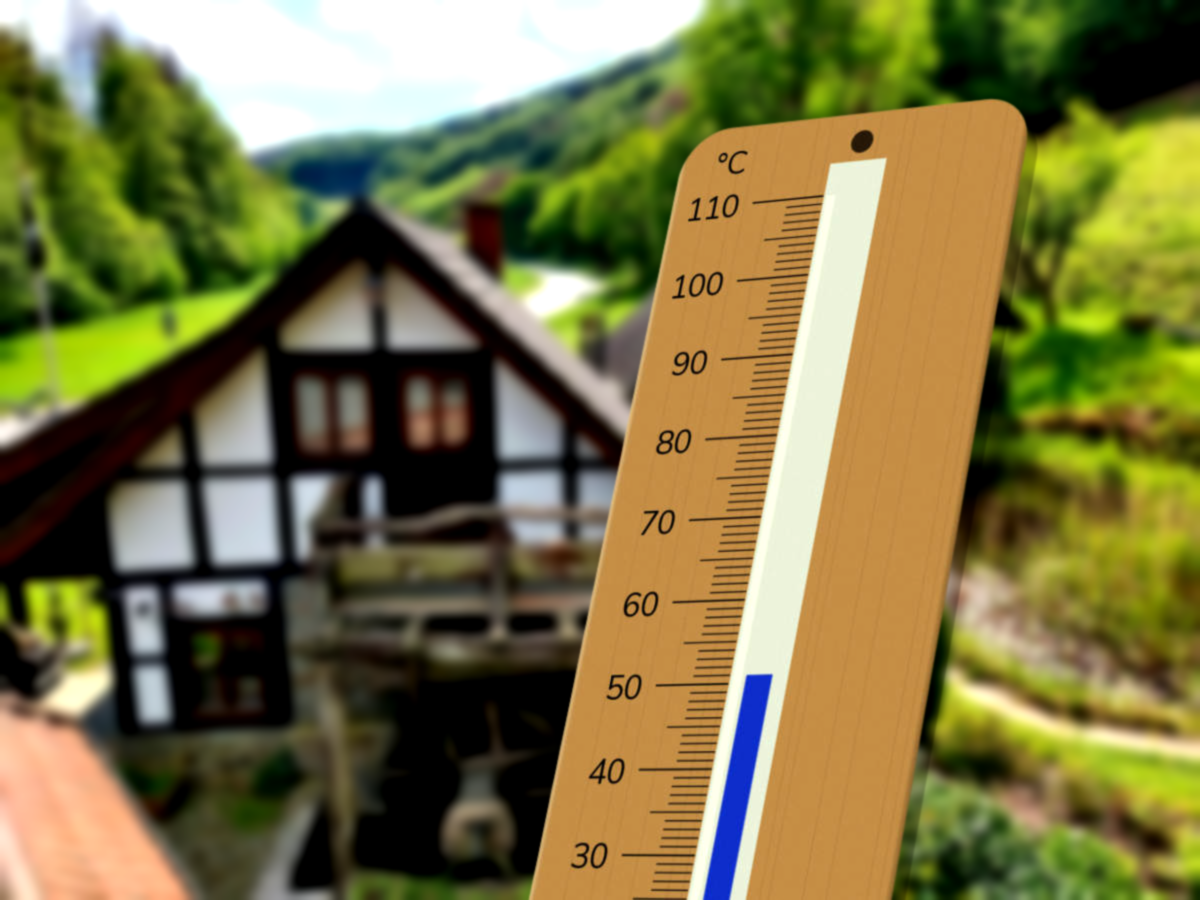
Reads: 51 °C
